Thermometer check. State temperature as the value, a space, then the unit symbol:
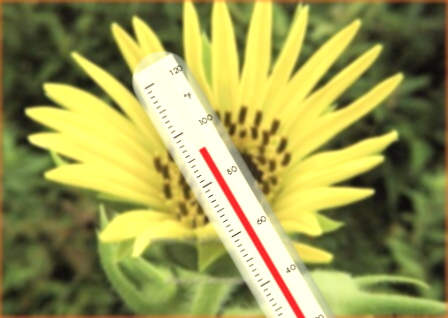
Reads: 92 °F
